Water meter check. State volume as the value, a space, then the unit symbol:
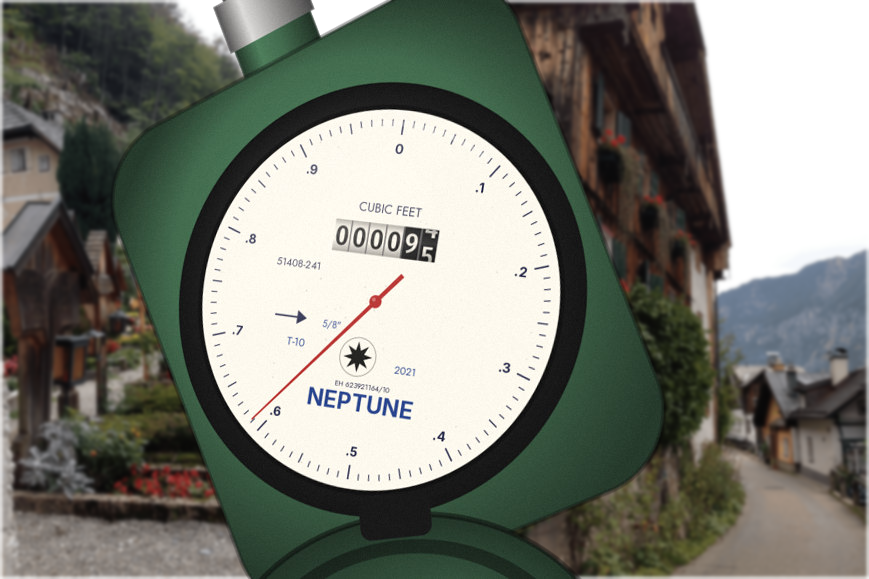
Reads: 94.61 ft³
